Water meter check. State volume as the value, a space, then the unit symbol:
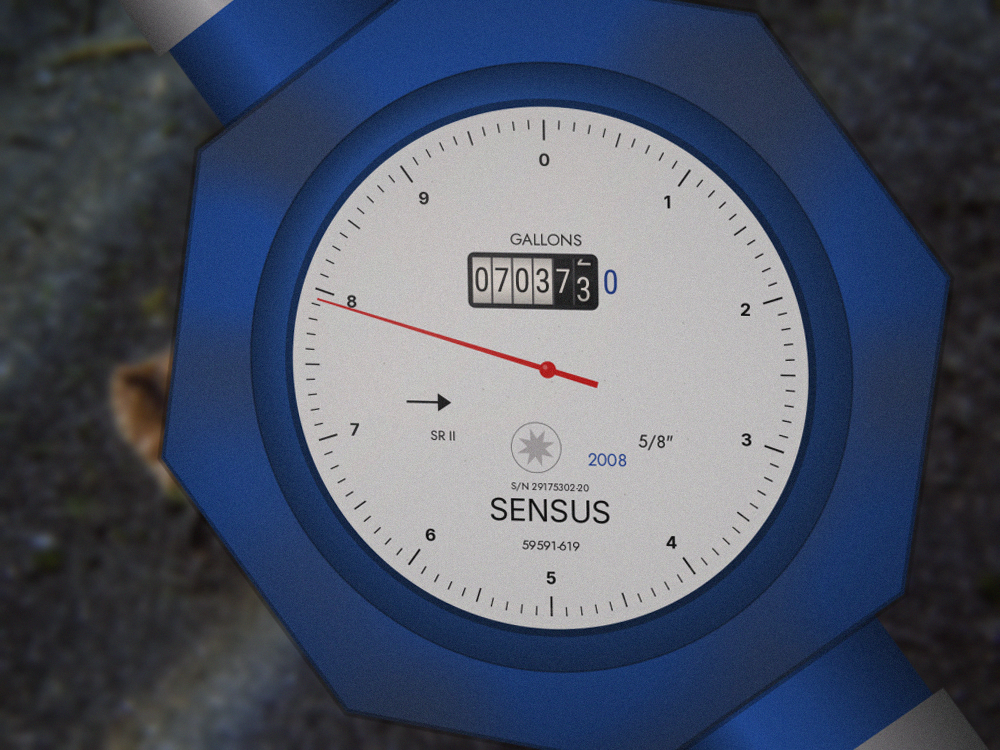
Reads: 703727.9 gal
